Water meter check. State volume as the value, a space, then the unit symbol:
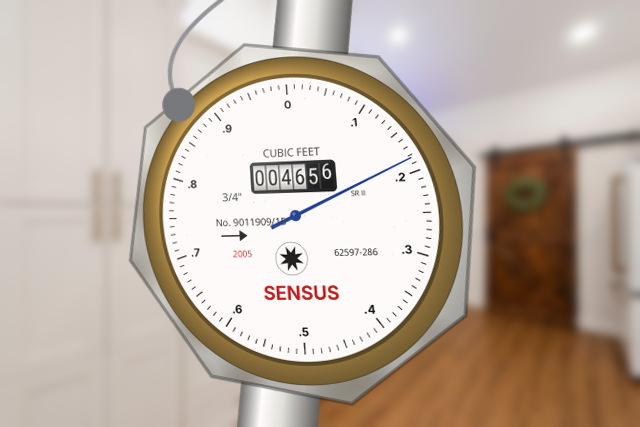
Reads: 4656.18 ft³
